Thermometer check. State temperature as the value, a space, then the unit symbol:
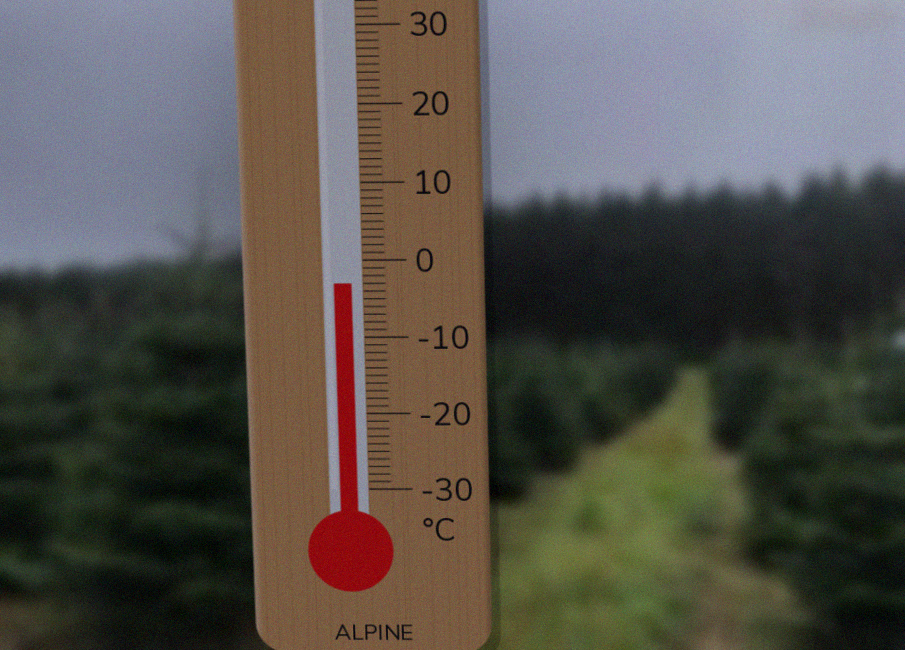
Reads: -3 °C
